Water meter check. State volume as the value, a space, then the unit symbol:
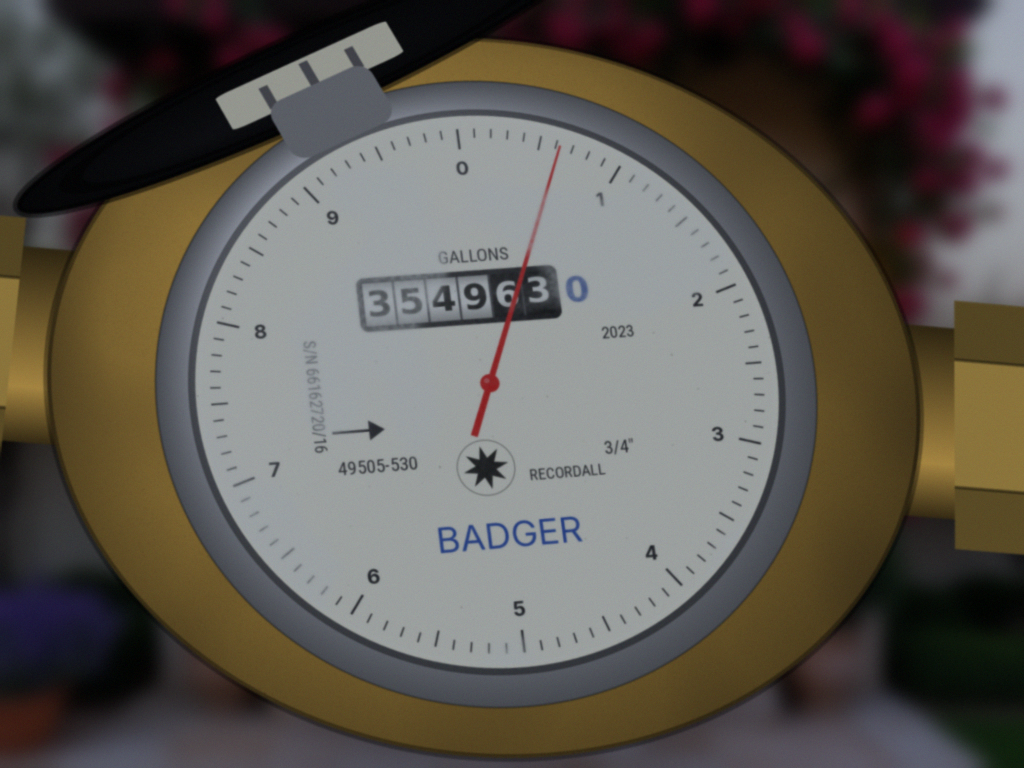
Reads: 3549630.6 gal
